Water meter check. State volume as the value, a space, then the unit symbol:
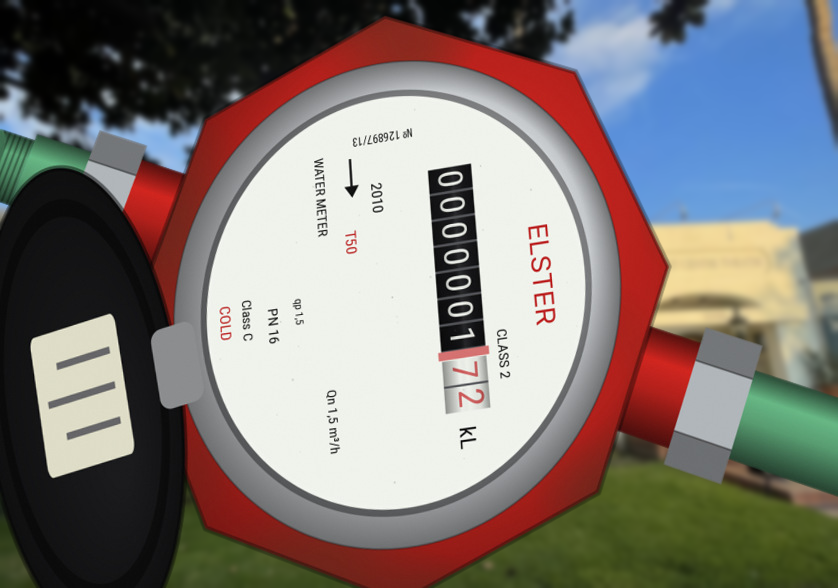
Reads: 1.72 kL
